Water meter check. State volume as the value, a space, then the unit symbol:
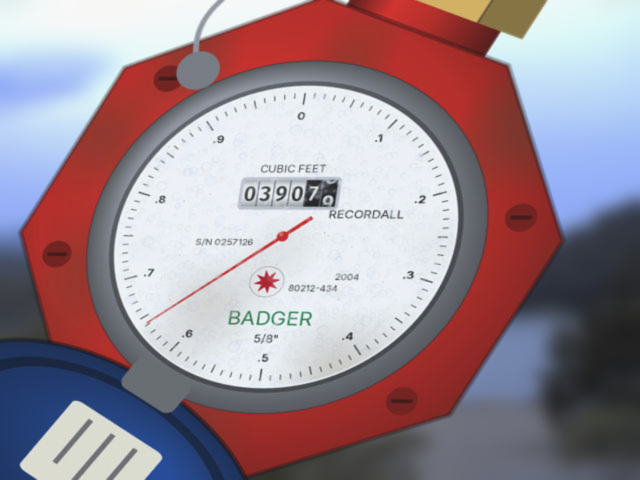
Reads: 39078.64 ft³
